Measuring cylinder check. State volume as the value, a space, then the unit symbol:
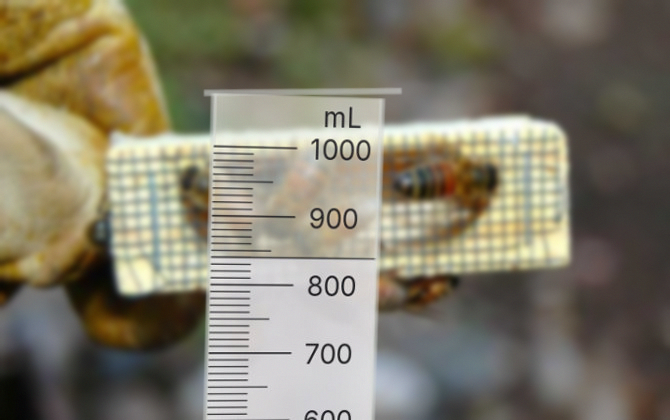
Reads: 840 mL
